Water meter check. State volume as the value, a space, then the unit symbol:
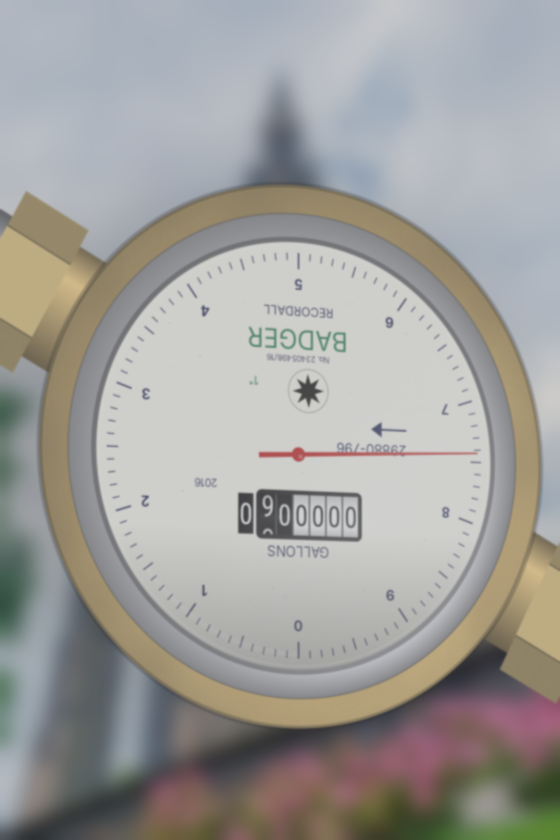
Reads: 57.4 gal
